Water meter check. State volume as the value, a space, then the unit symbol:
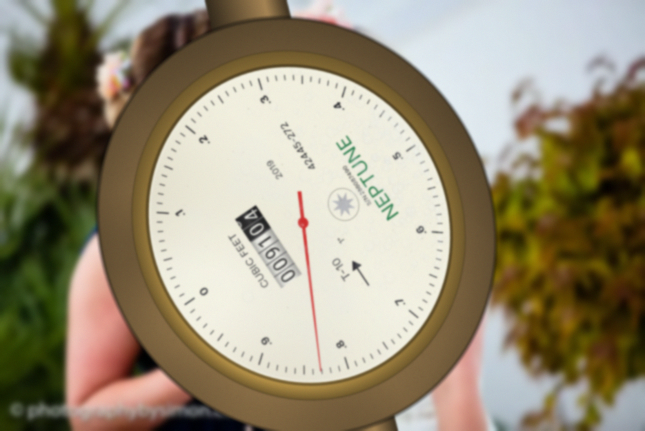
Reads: 9103.83 ft³
